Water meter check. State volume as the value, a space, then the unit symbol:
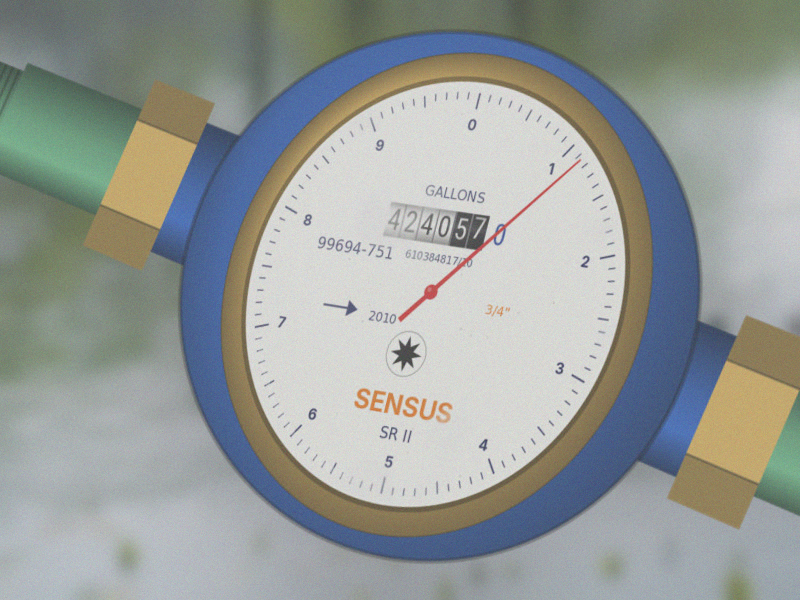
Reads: 4240571.1 gal
